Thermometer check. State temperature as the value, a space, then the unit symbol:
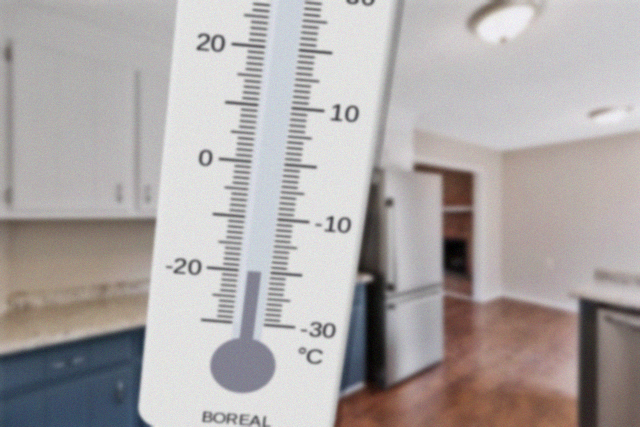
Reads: -20 °C
